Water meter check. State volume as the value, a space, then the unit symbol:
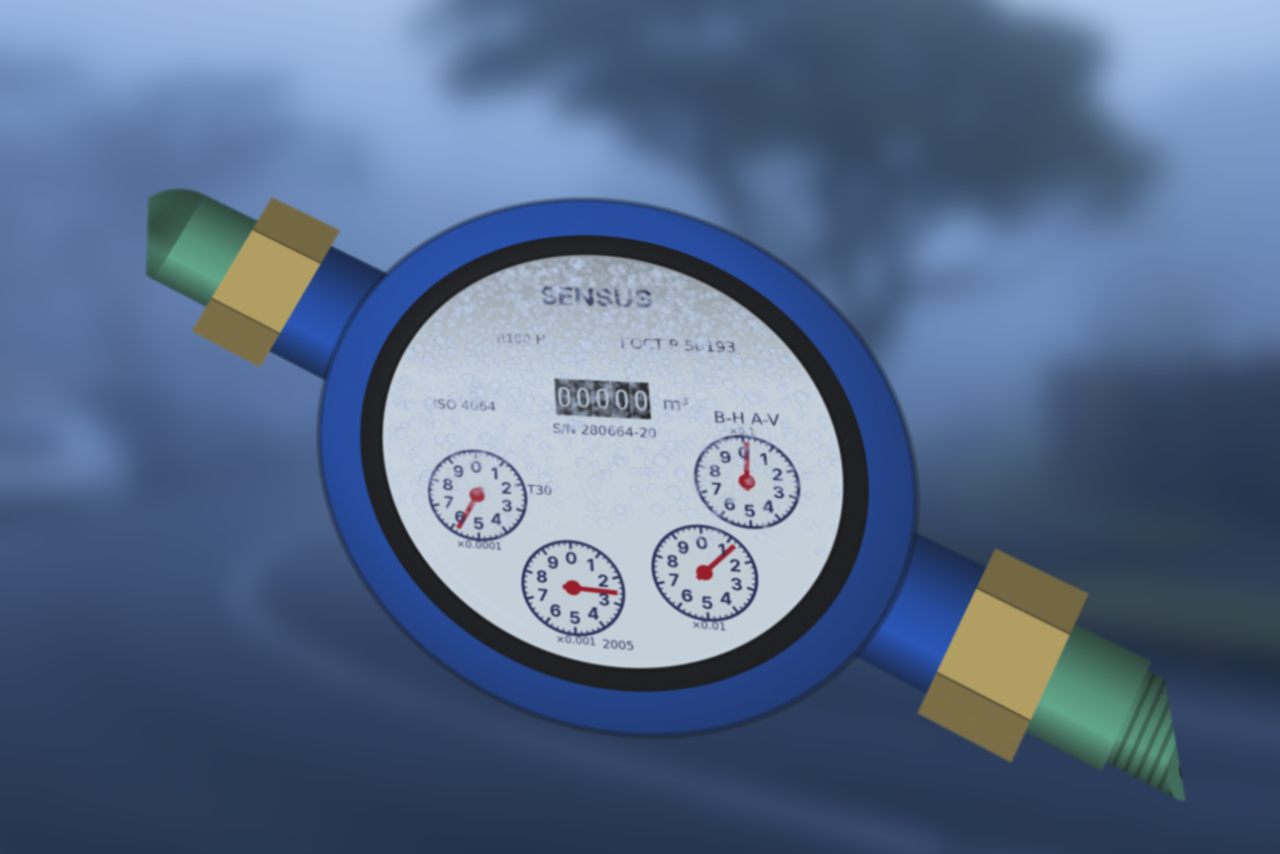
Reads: 0.0125 m³
